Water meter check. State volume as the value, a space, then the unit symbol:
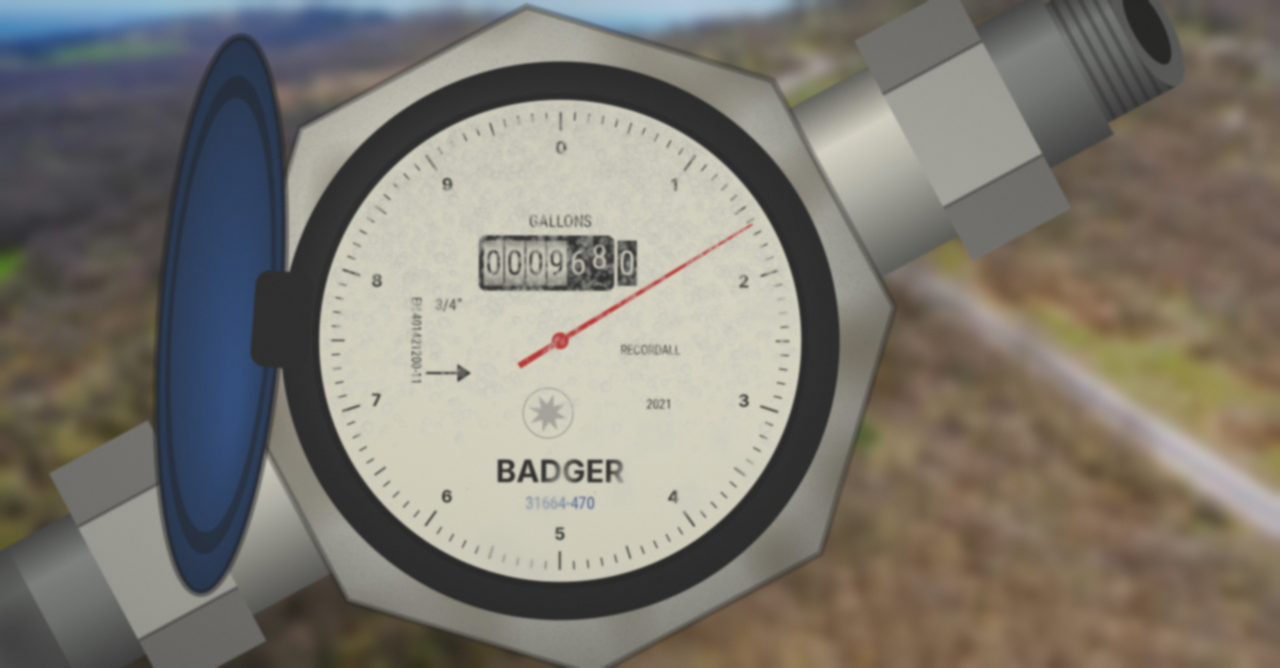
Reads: 9681.6 gal
